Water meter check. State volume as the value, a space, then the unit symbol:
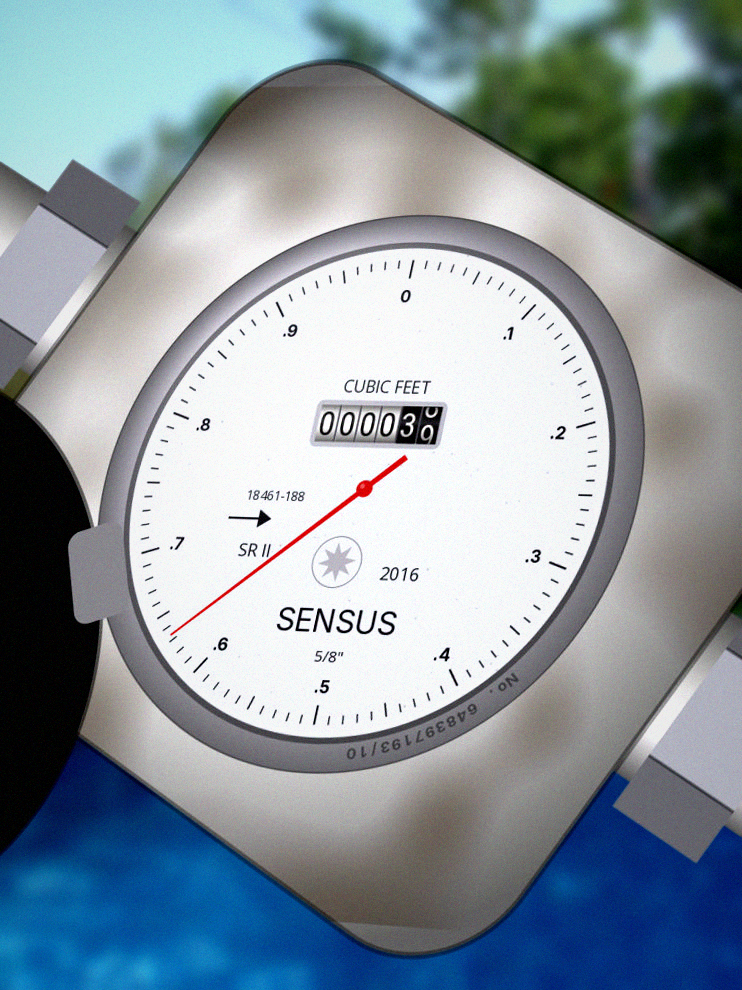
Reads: 38.63 ft³
